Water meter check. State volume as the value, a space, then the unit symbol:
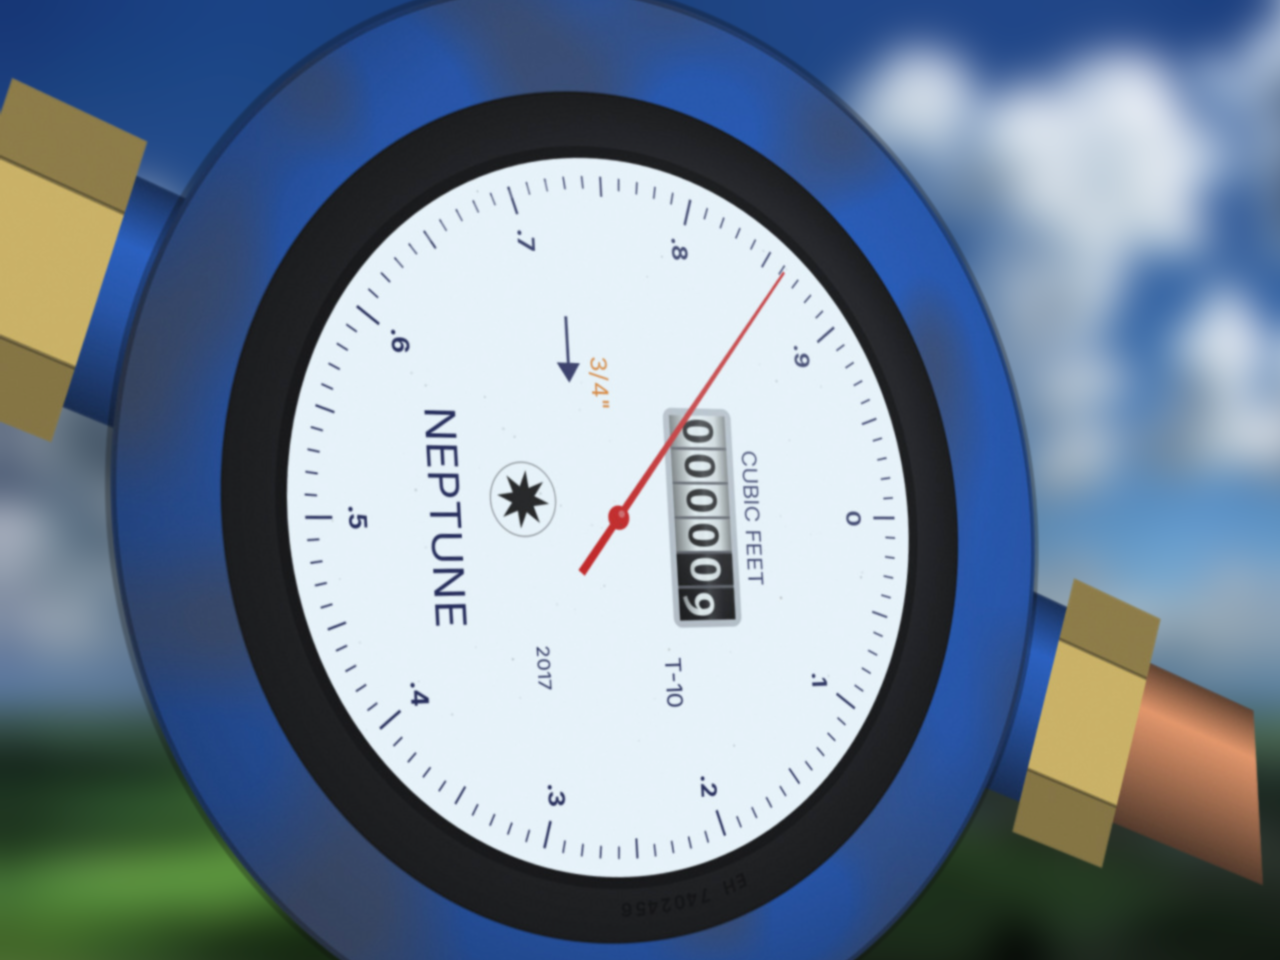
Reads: 8.86 ft³
